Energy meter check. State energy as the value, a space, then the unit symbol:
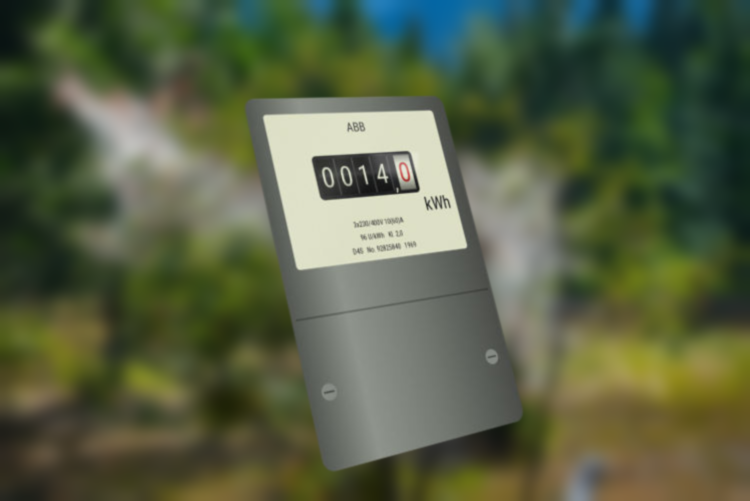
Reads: 14.0 kWh
